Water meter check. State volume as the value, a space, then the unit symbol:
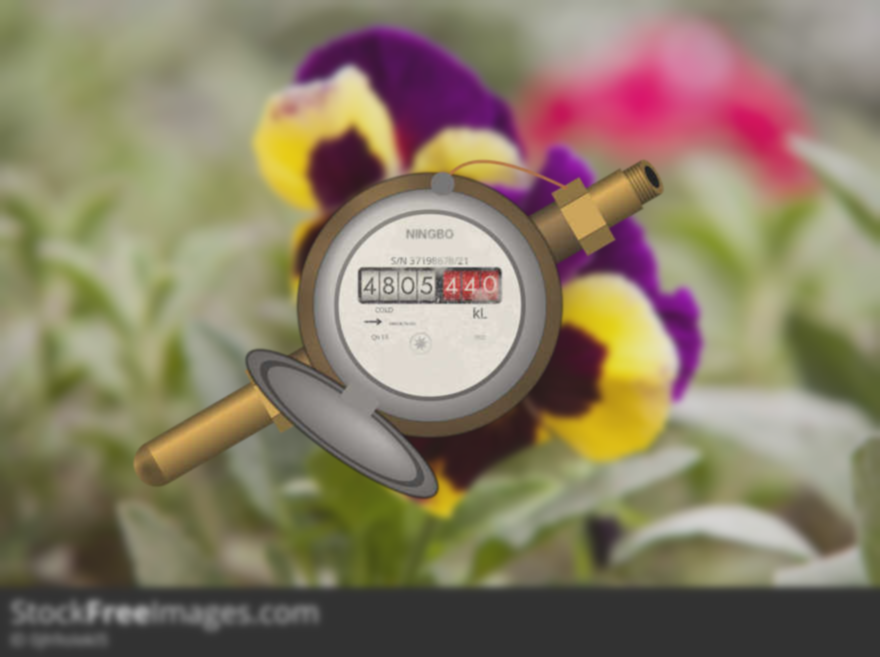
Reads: 4805.440 kL
